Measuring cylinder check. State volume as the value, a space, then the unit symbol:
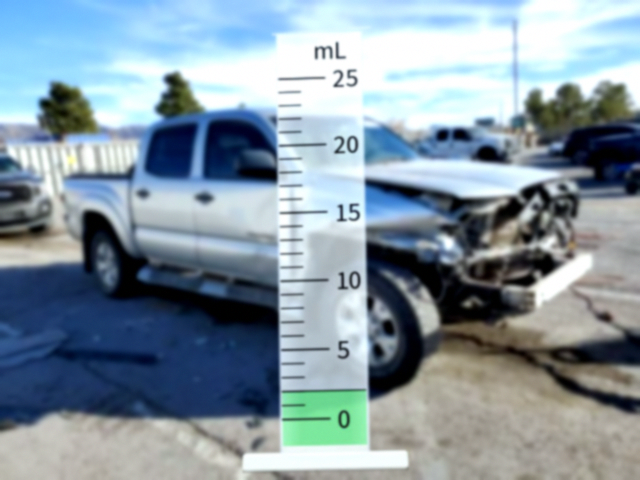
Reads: 2 mL
